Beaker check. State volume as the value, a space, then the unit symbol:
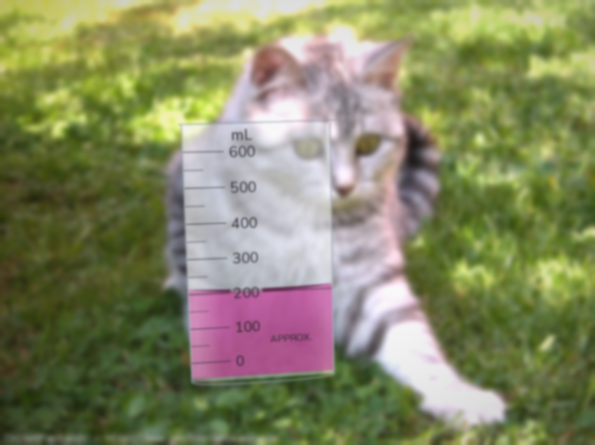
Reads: 200 mL
